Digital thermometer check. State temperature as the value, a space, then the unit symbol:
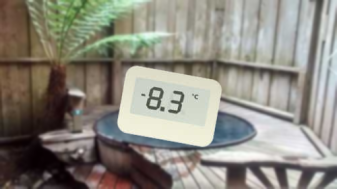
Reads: -8.3 °C
